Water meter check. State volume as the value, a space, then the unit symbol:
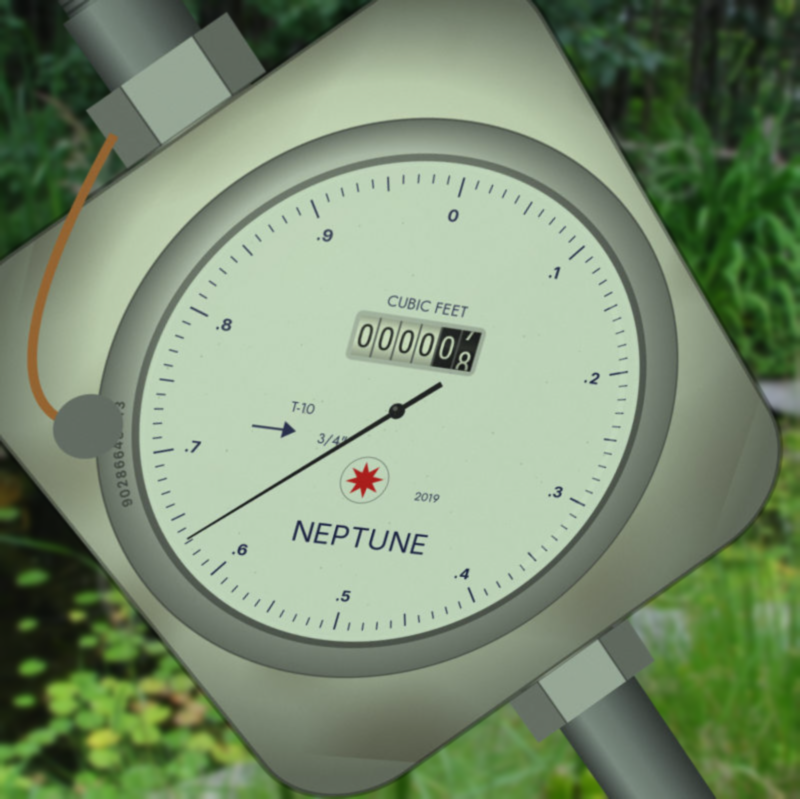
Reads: 7.63 ft³
